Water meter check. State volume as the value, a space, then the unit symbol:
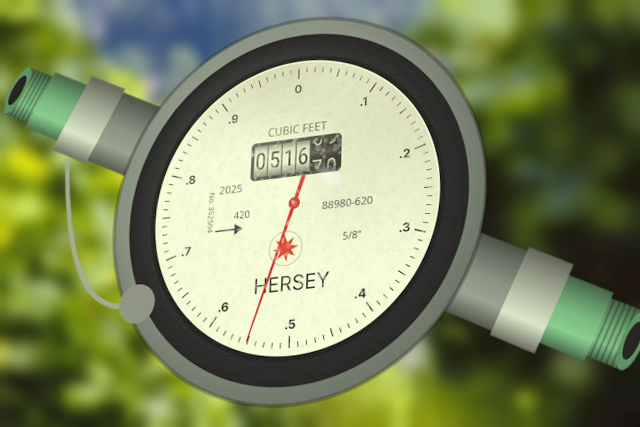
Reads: 51669.55 ft³
